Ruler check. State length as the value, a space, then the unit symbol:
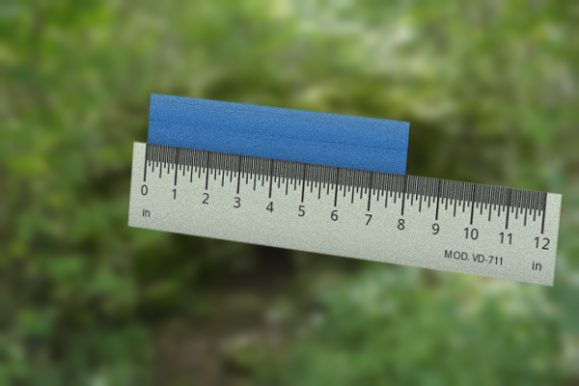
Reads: 8 in
